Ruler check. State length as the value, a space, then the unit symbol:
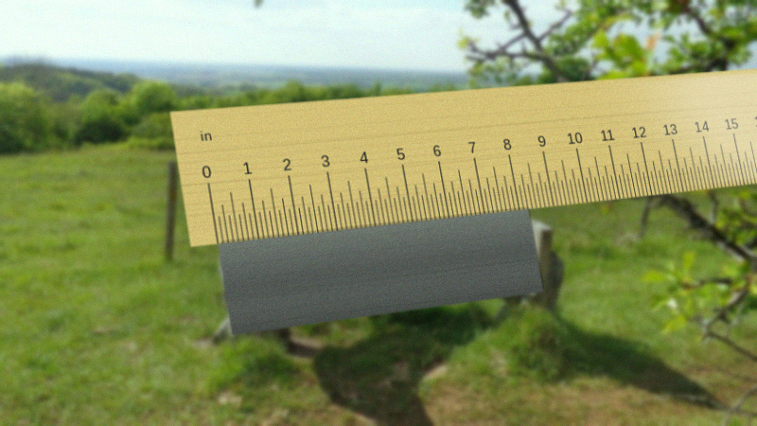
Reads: 8.25 in
